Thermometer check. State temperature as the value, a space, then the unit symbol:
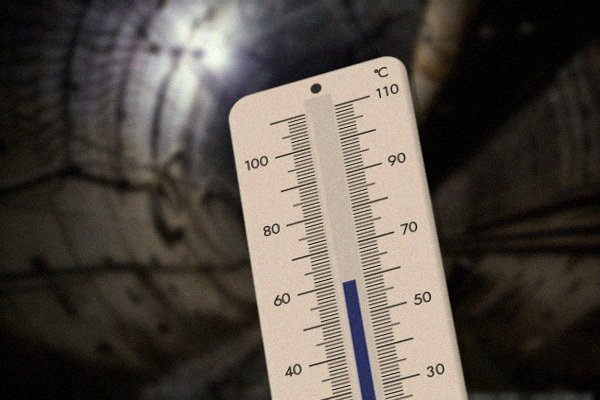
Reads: 60 °C
